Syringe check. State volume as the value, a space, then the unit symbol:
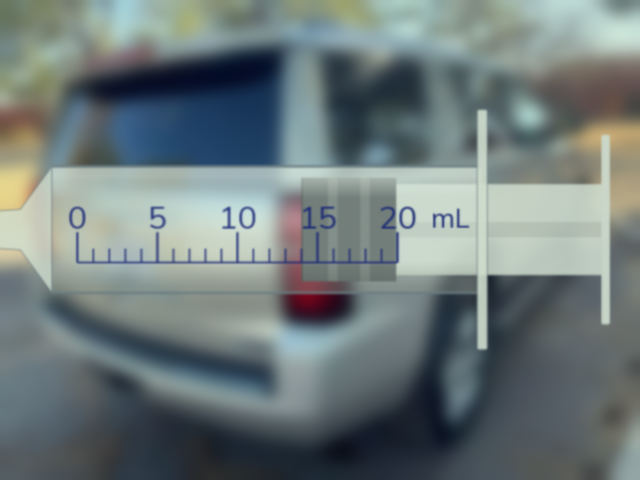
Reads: 14 mL
